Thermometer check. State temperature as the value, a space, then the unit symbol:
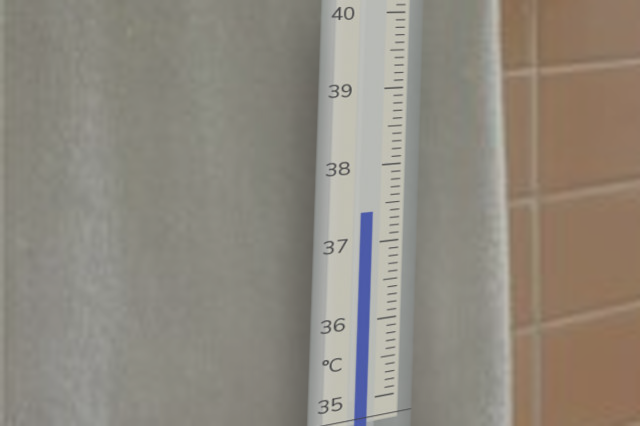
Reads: 37.4 °C
